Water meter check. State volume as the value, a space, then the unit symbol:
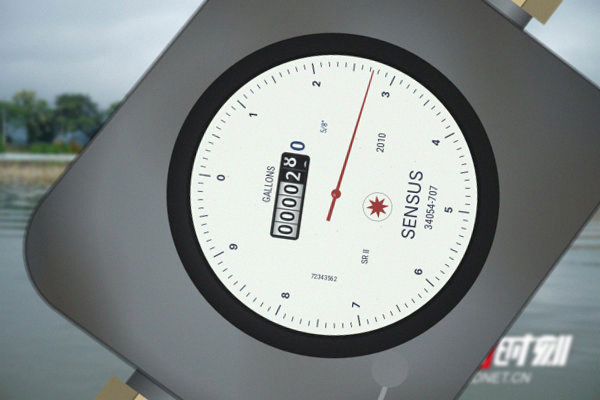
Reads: 282.7 gal
